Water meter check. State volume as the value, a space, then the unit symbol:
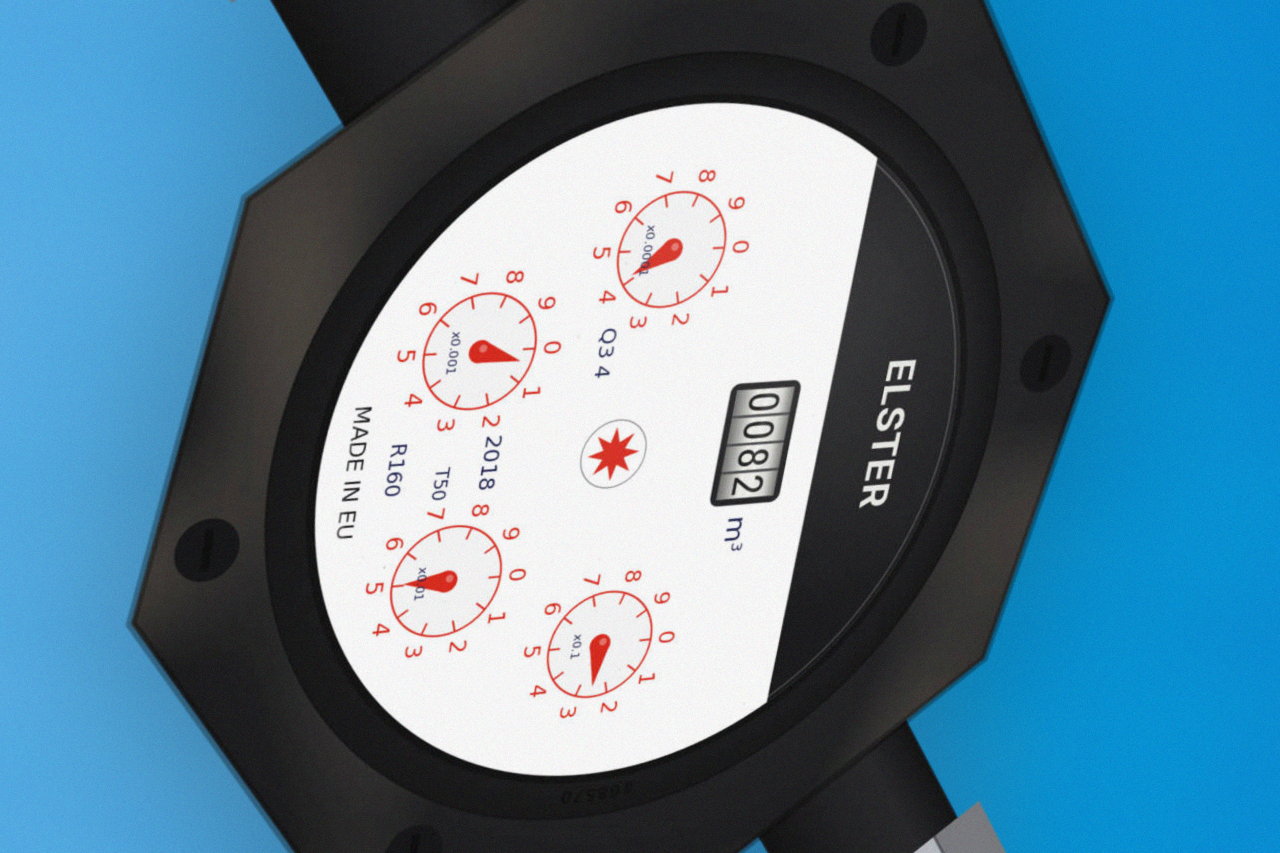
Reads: 82.2504 m³
